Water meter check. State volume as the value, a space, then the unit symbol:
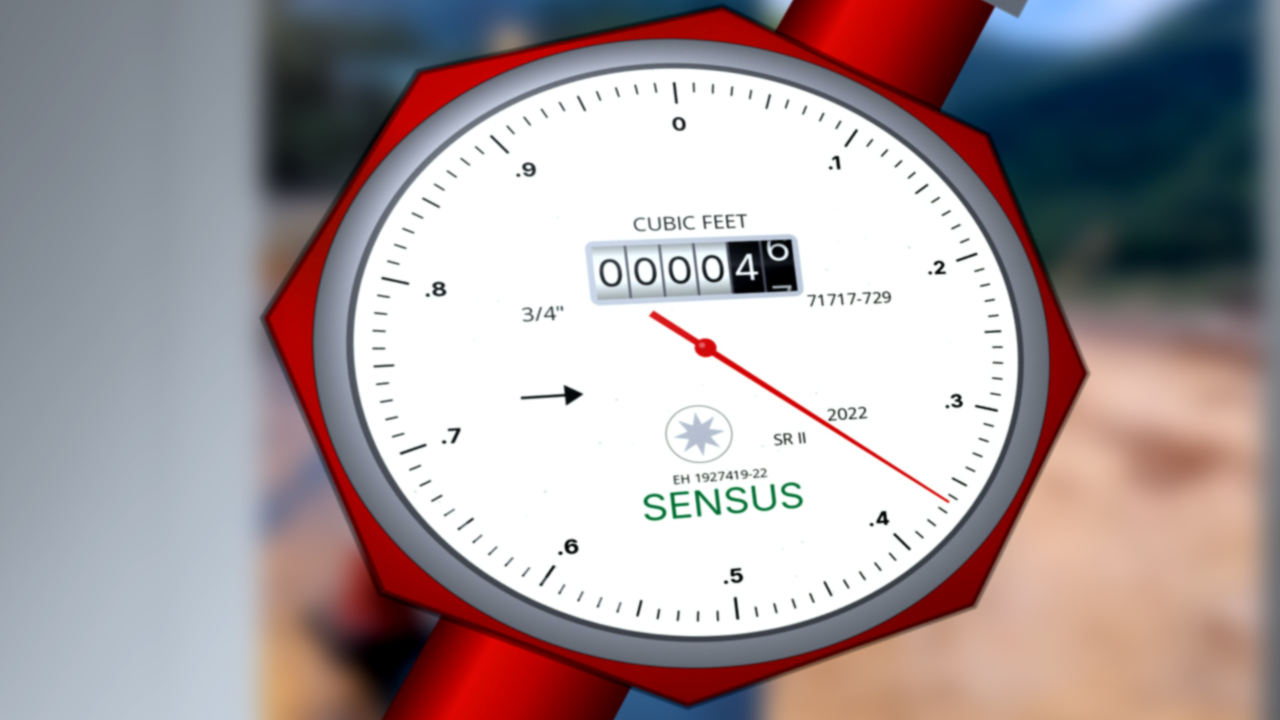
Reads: 46.36 ft³
